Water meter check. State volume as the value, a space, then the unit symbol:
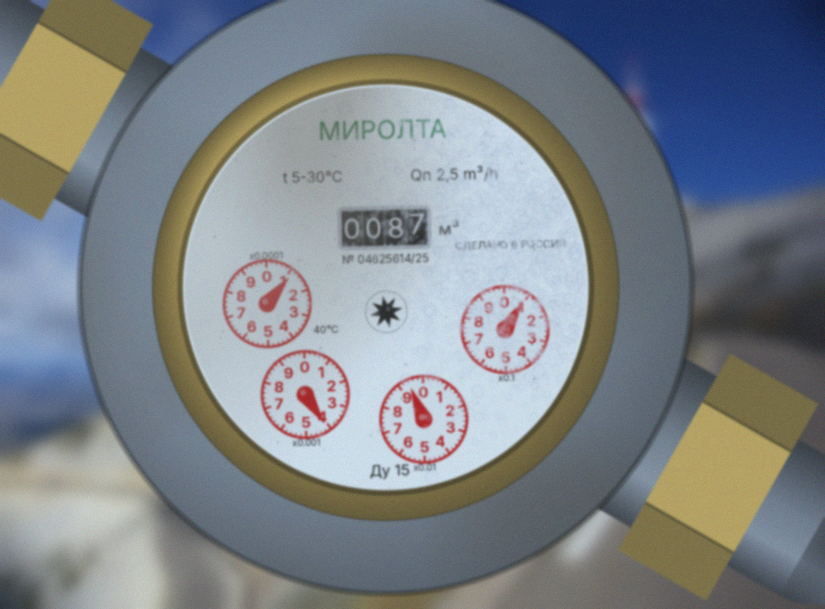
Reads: 87.0941 m³
